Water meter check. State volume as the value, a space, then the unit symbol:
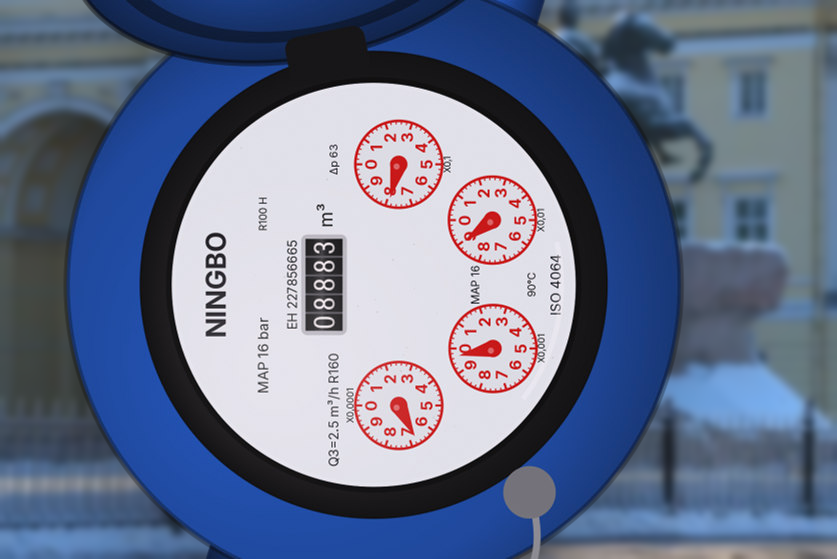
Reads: 8883.7896 m³
